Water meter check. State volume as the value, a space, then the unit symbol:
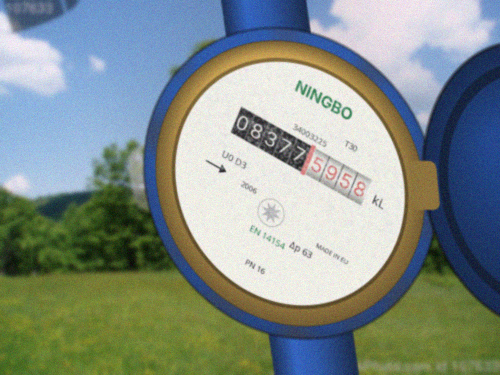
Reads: 8377.5958 kL
